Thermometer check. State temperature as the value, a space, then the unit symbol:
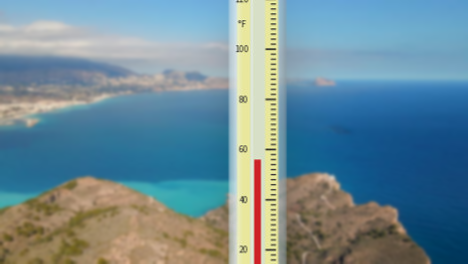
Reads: 56 °F
